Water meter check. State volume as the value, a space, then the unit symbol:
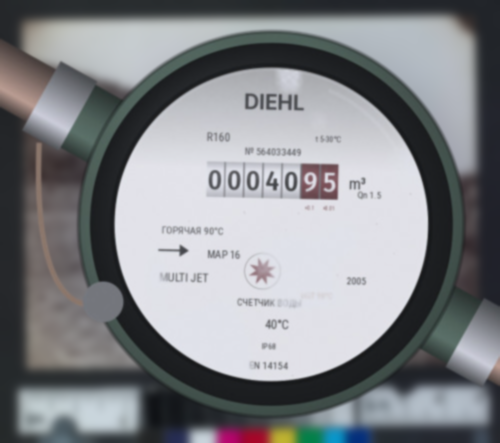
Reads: 40.95 m³
